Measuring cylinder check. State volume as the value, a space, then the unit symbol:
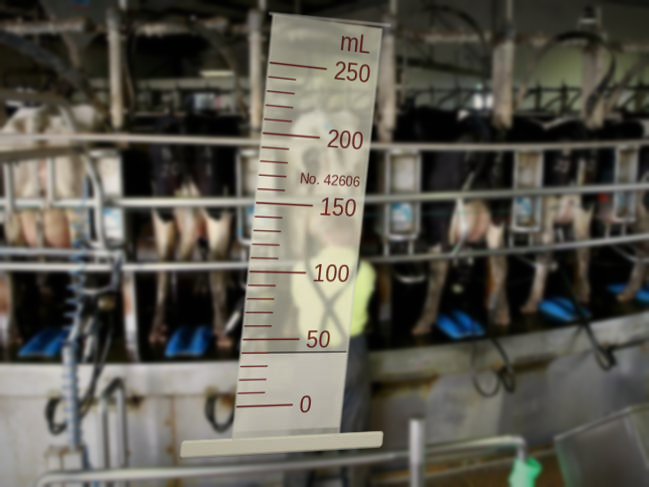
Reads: 40 mL
